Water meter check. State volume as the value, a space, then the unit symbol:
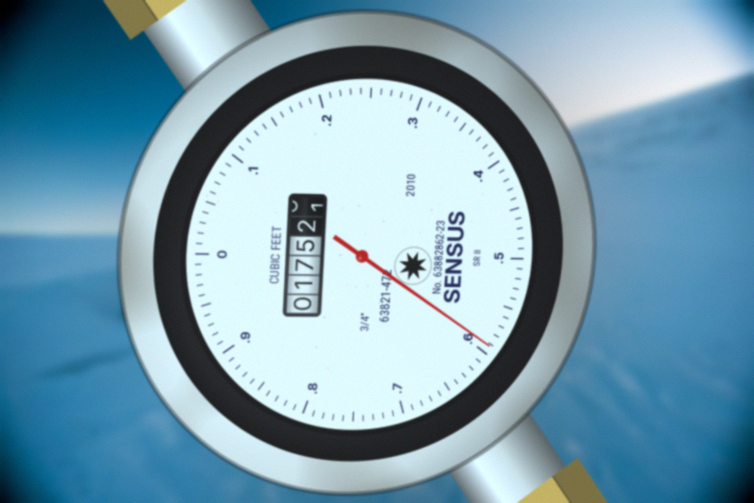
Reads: 17520.59 ft³
